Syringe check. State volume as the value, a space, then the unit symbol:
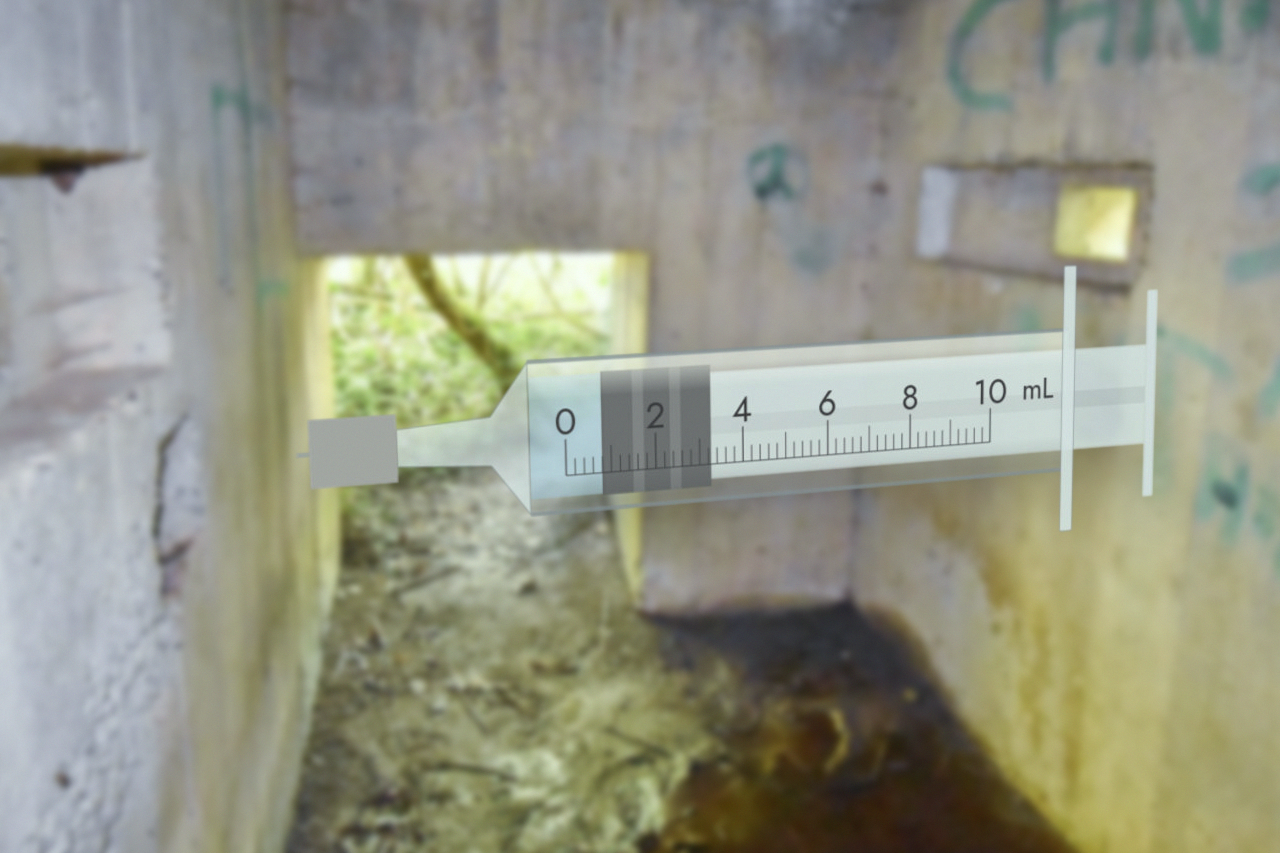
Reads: 0.8 mL
